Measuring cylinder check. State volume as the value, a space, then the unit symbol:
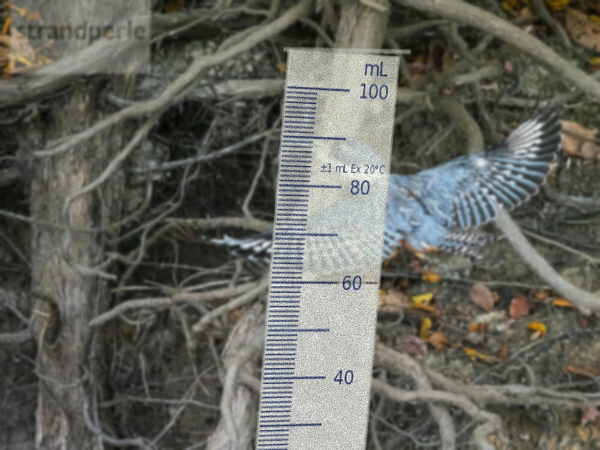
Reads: 60 mL
